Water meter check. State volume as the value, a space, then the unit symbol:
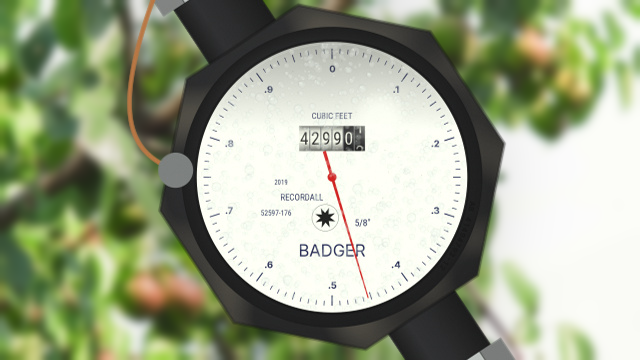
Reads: 429901.45 ft³
